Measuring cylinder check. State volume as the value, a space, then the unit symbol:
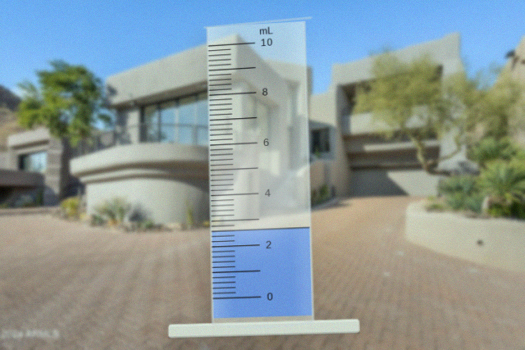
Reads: 2.6 mL
